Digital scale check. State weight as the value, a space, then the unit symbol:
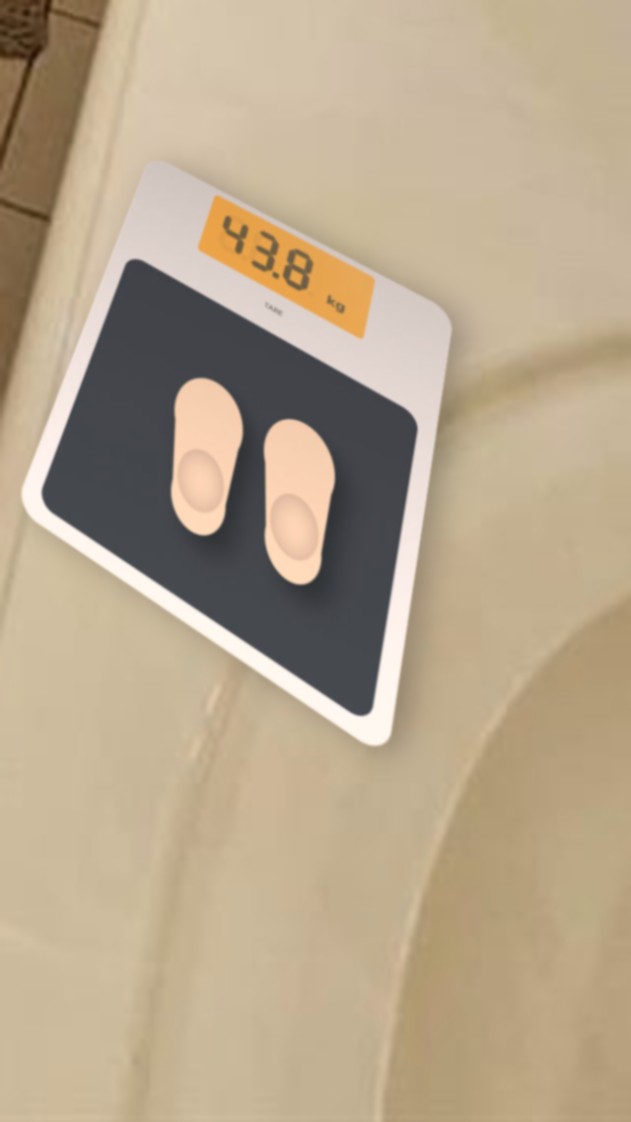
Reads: 43.8 kg
